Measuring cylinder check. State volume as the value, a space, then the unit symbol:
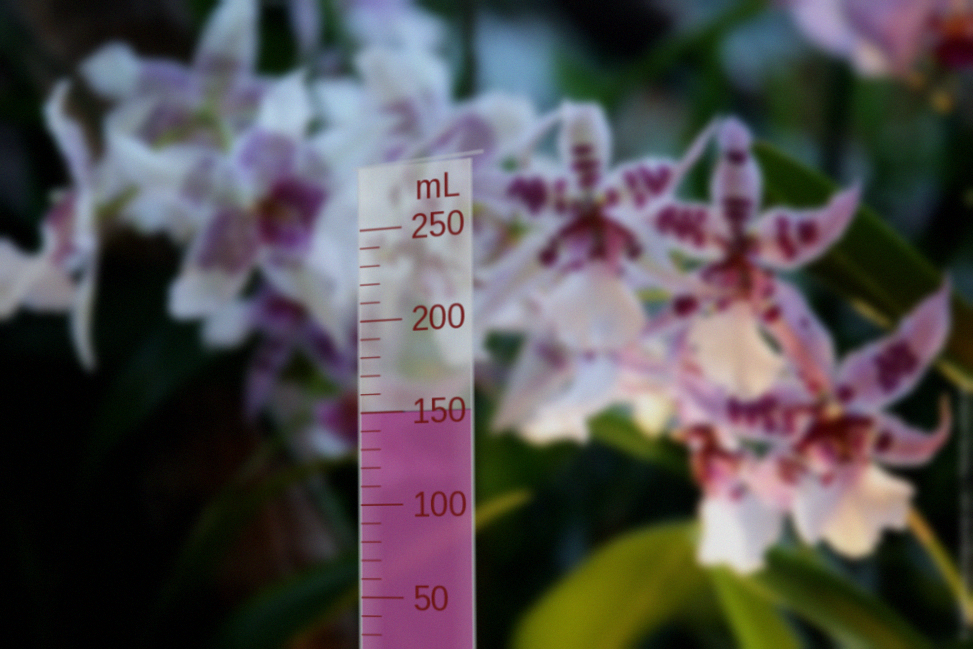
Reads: 150 mL
